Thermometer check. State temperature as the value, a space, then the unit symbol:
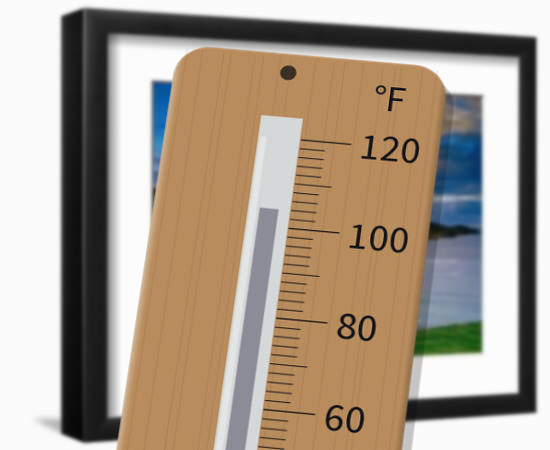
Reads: 104 °F
